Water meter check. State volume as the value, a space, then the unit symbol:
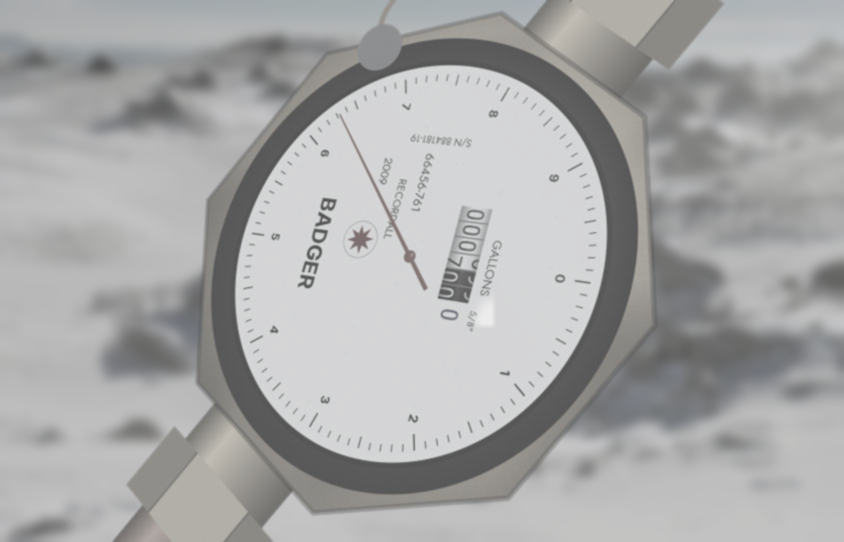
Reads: 6996.3 gal
